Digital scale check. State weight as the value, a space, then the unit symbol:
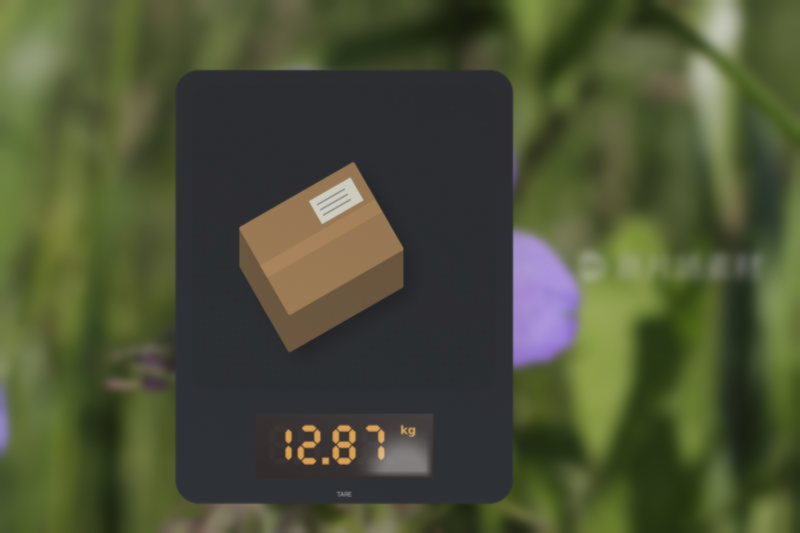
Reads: 12.87 kg
